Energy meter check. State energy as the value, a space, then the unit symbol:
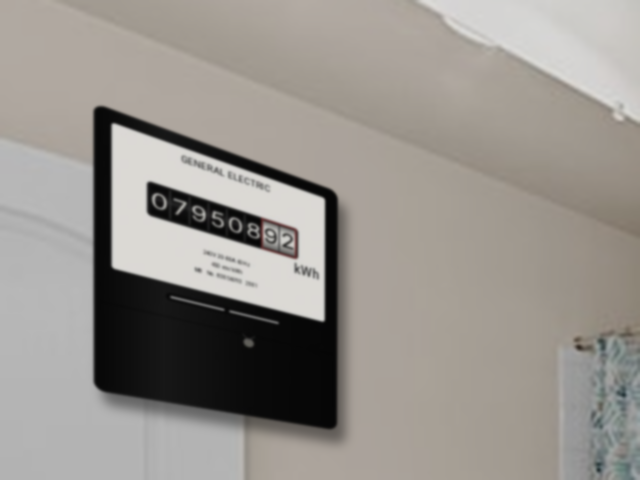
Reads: 79508.92 kWh
